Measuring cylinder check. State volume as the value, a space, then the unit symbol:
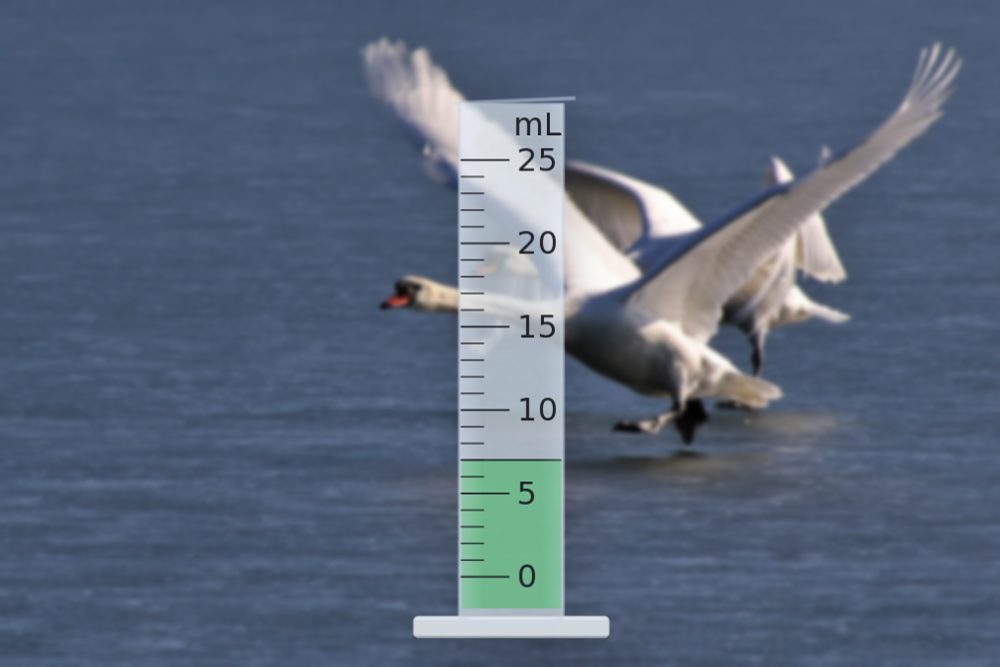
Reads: 7 mL
